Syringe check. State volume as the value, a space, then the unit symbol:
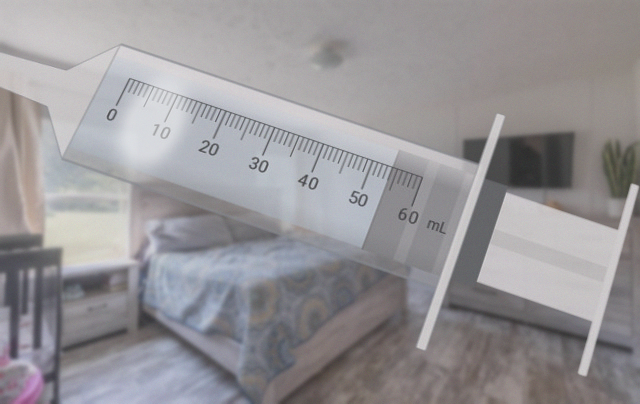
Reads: 54 mL
